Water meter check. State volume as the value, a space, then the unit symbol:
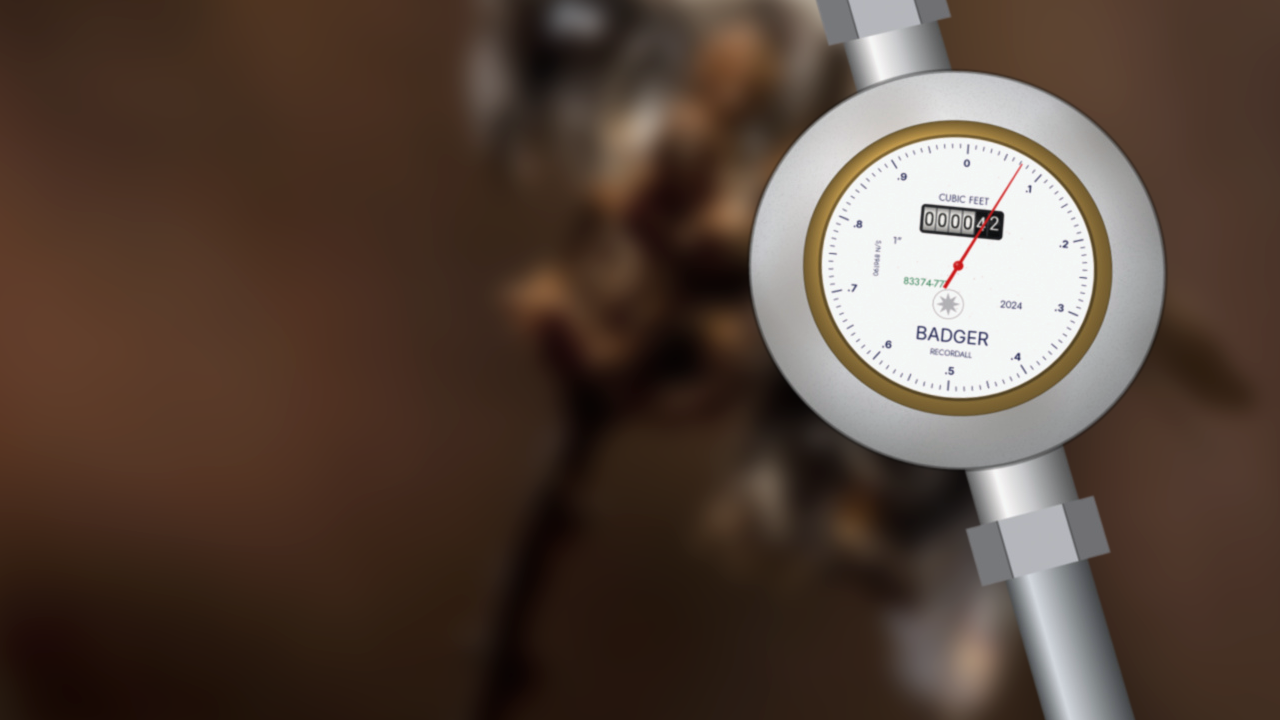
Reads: 42.07 ft³
